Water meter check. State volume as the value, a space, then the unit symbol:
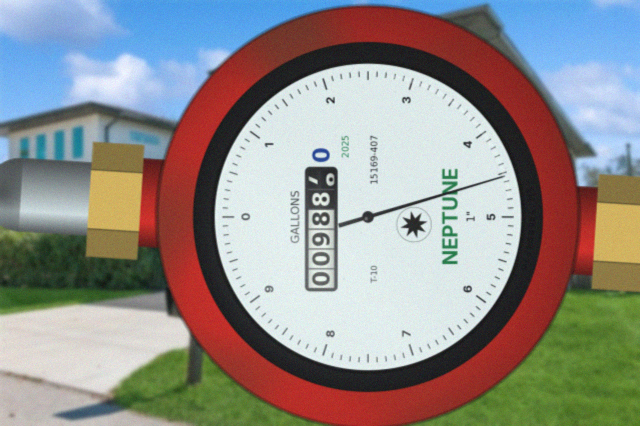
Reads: 98874.5 gal
